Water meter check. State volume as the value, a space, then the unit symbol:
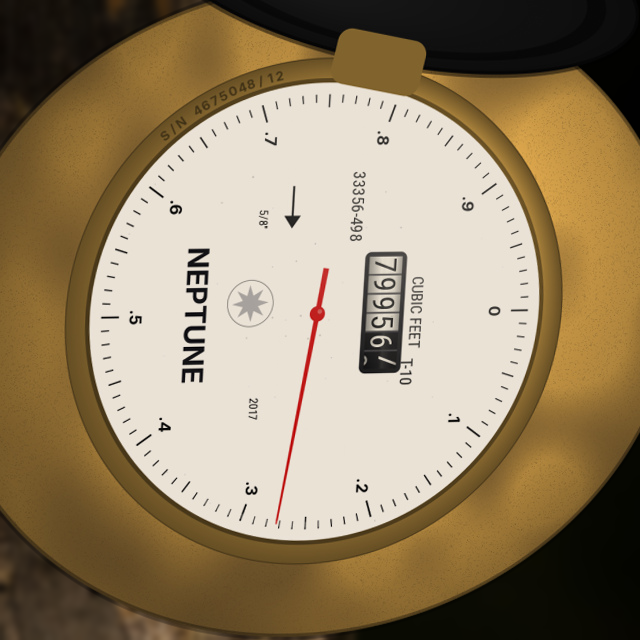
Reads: 799567.27 ft³
